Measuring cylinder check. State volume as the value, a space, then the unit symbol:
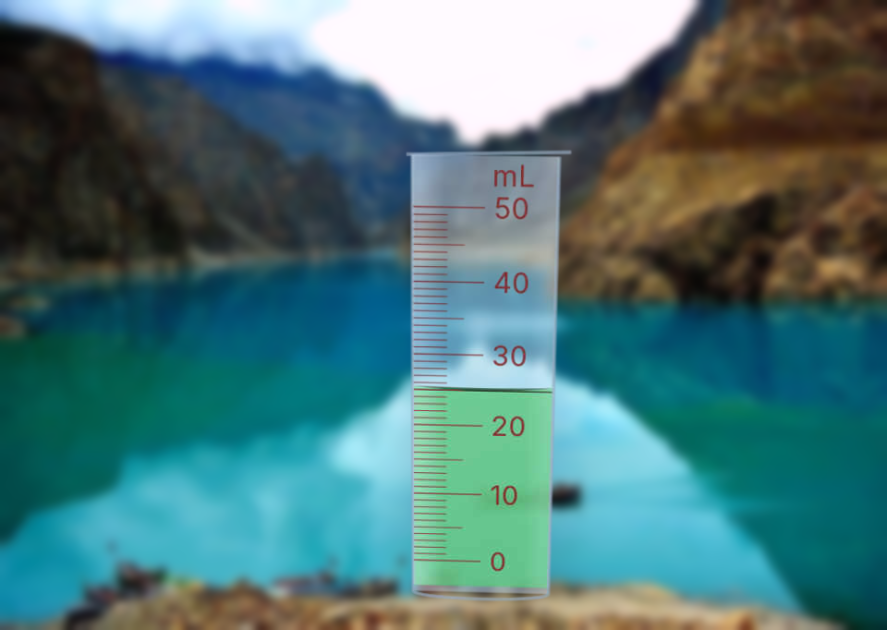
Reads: 25 mL
